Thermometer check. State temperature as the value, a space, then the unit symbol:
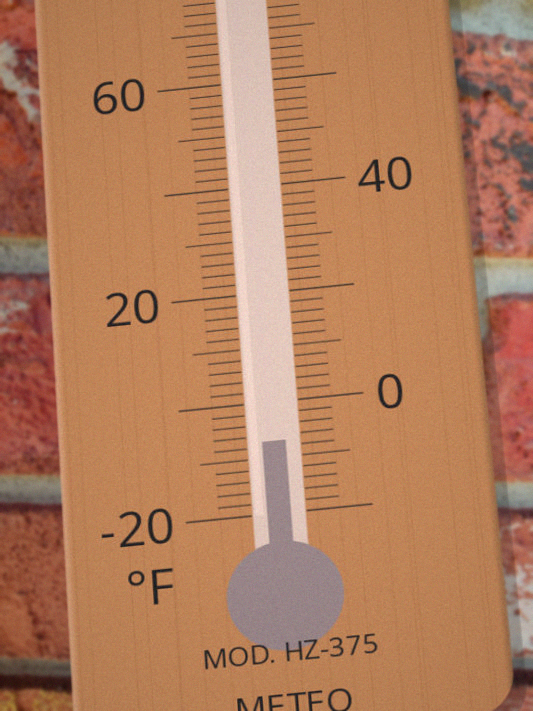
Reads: -7 °F
